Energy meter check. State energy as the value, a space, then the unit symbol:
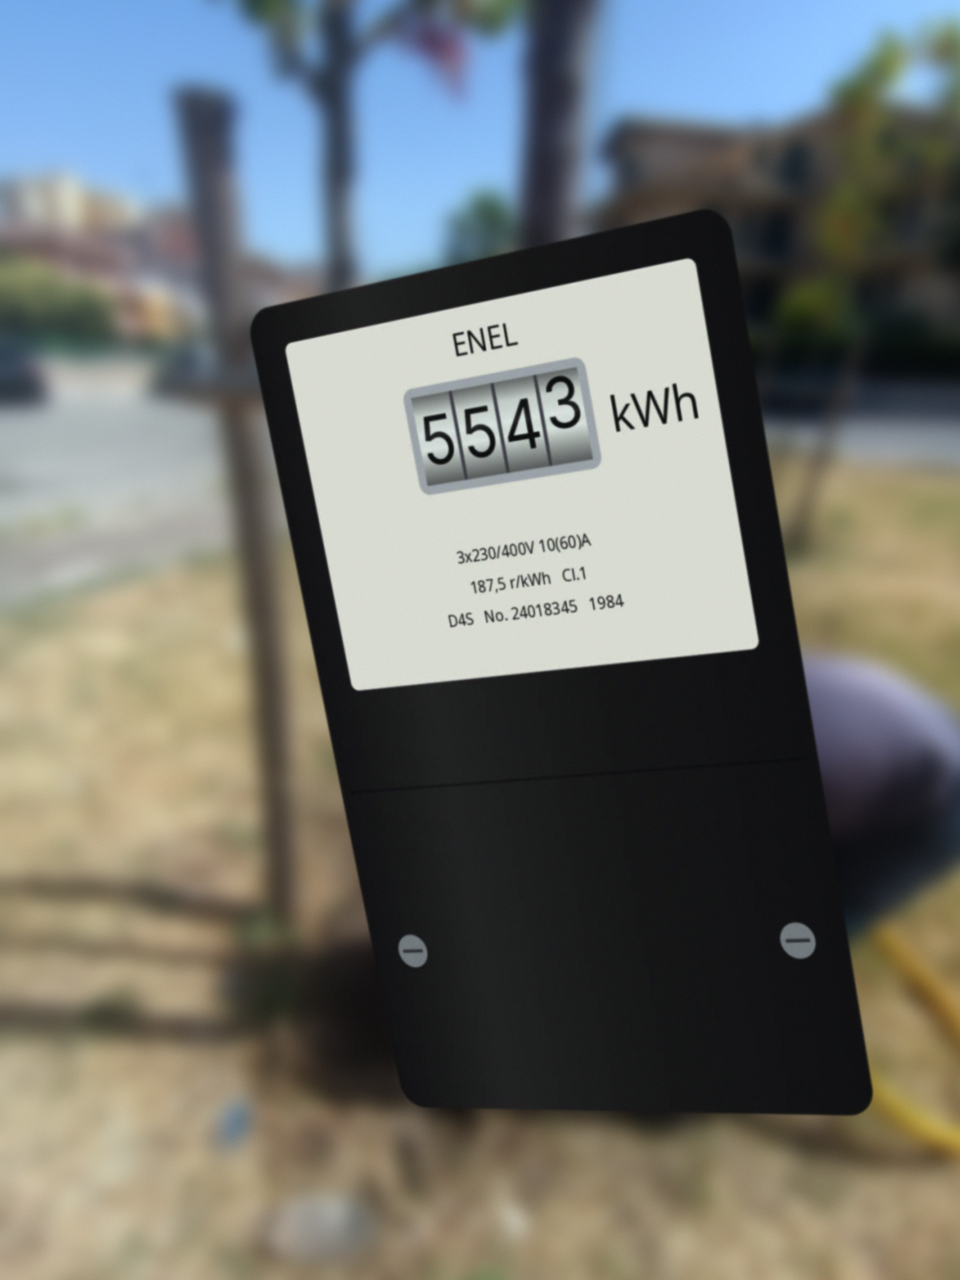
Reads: 5543 kWh
